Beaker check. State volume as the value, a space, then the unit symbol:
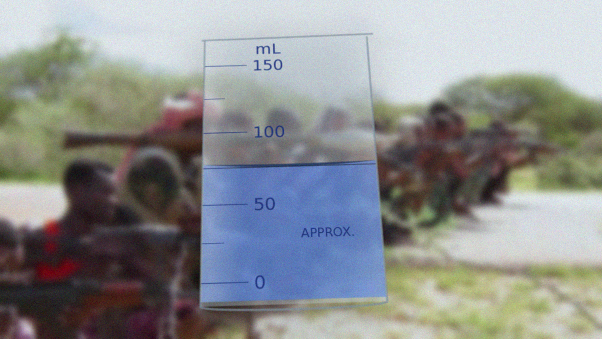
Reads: 75 mL
